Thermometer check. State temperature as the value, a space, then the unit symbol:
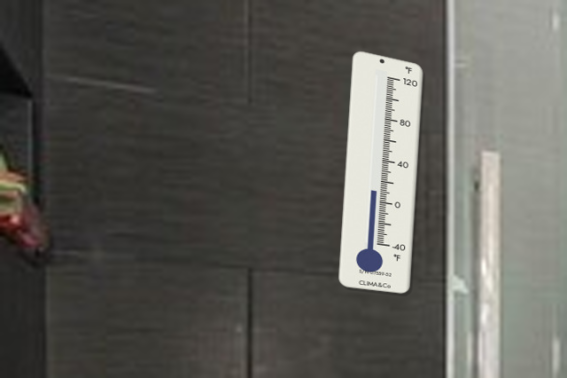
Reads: 10 °F
